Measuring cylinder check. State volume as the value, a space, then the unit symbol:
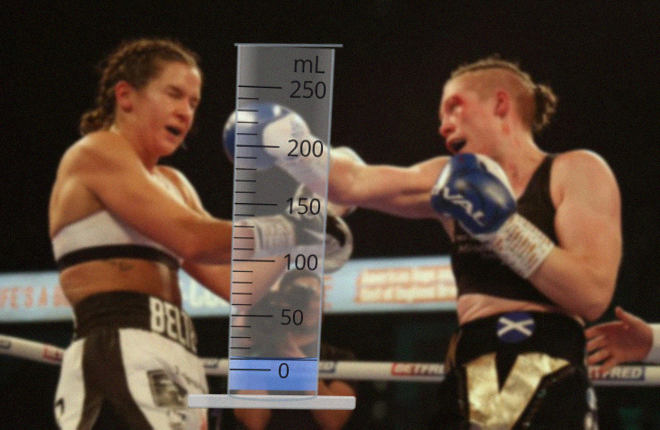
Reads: 10 mL
